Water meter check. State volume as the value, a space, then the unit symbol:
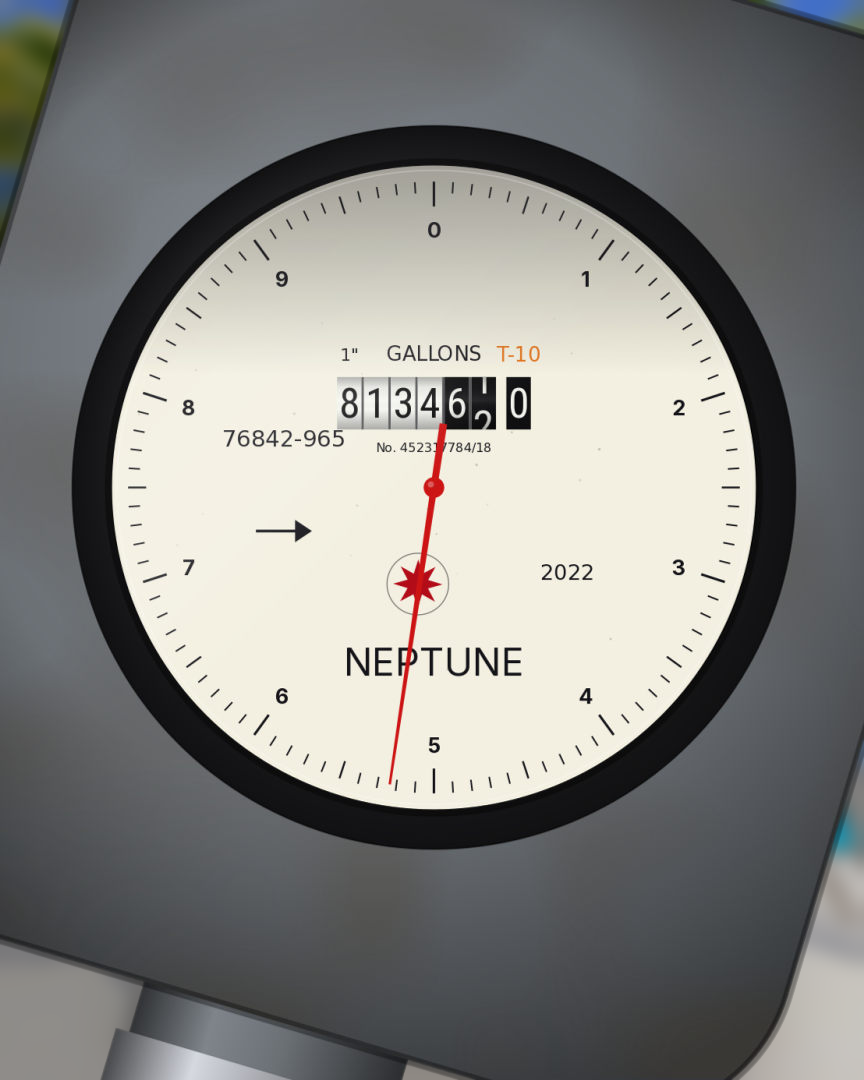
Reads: 8134615.2 gal
